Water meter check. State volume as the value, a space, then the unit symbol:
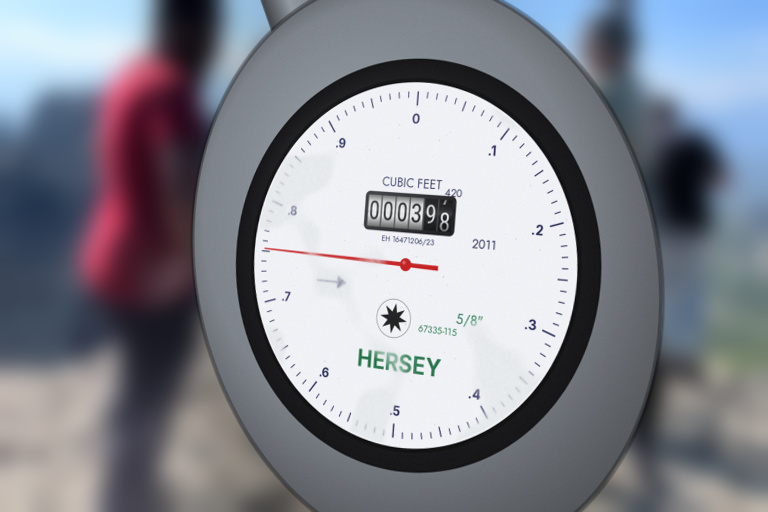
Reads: 397.75 ft³
